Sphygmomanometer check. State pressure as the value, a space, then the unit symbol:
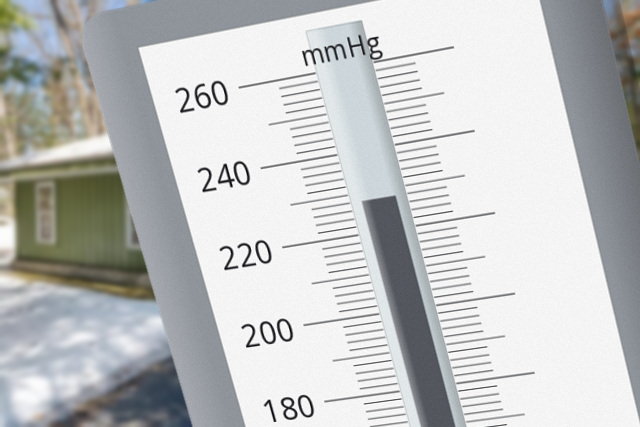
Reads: 228 mmHg
